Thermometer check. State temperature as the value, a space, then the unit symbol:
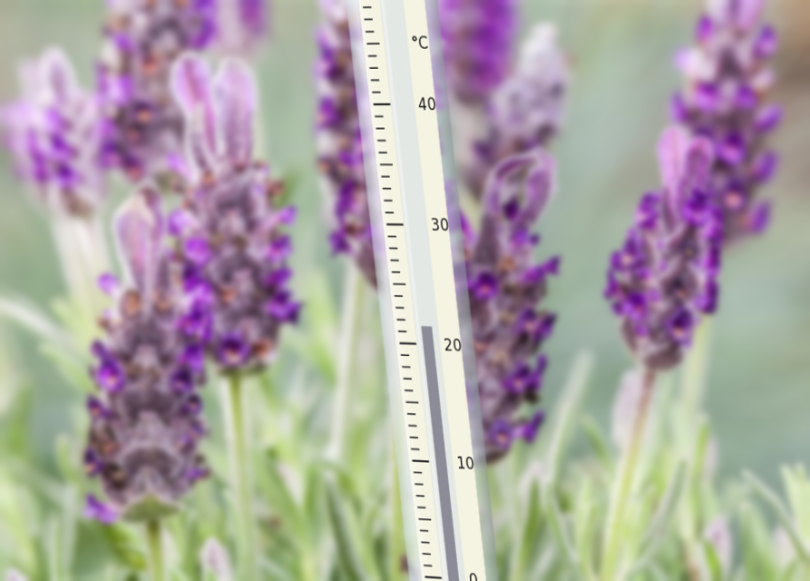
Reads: 21.5 °C
